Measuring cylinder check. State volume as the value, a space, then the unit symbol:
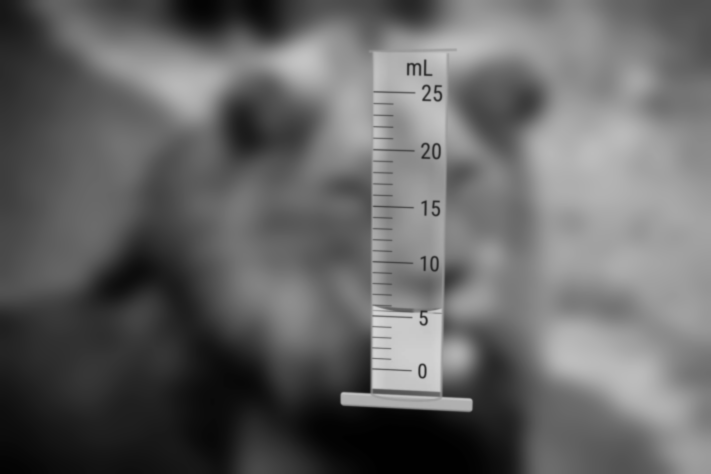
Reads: 5.5 mL
